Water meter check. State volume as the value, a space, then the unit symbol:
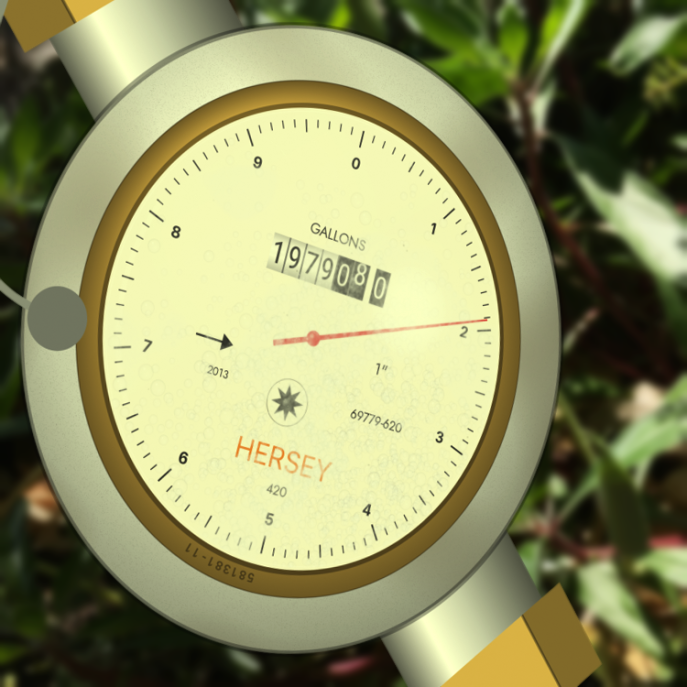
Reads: 1979081.9 gal
